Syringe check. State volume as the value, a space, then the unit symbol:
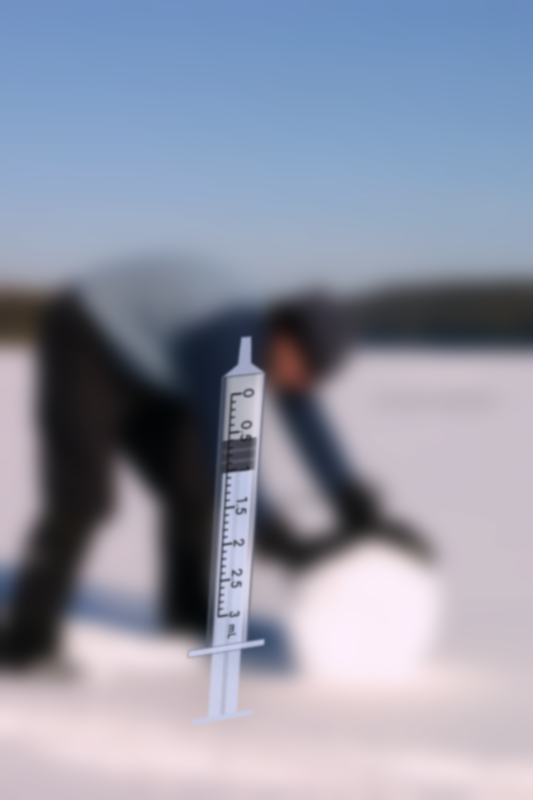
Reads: 0.6 mL
